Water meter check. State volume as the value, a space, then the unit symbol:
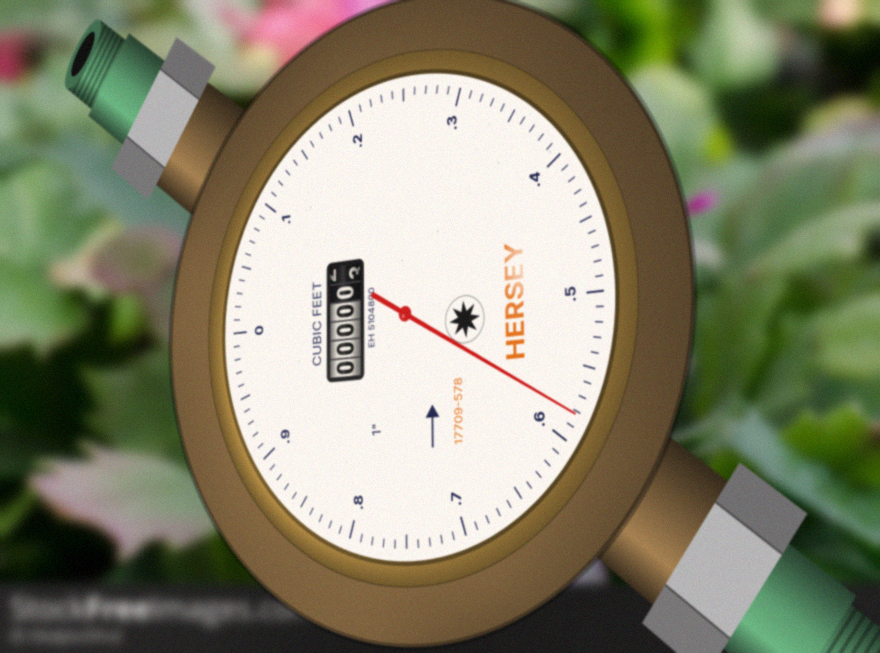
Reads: 2.58 ft³
